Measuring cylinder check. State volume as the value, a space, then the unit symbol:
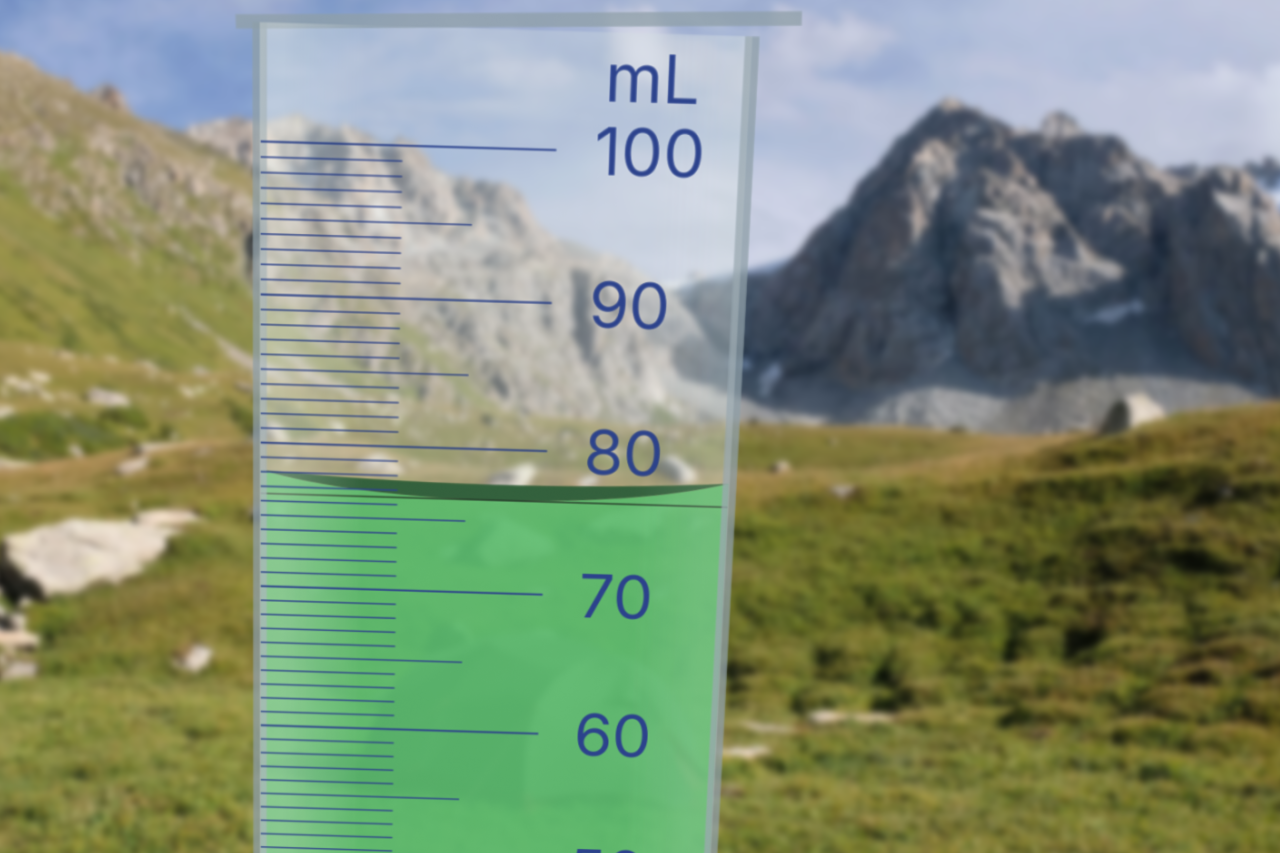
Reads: 76.5 mL
